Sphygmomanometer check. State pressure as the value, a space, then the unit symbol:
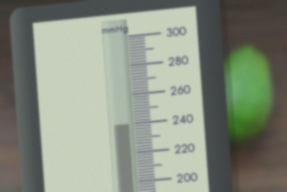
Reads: 240 mmHg
